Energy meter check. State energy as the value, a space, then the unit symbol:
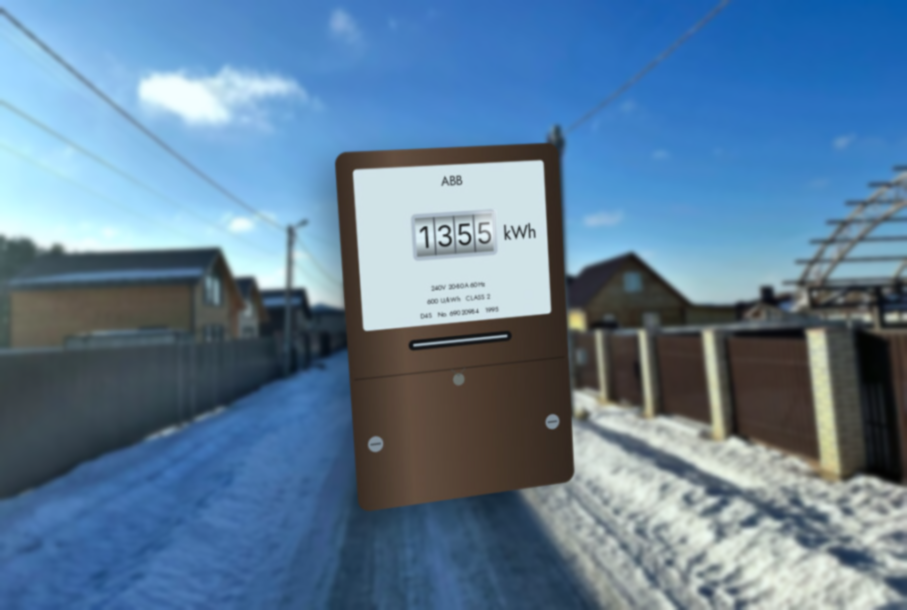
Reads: 1355 kWh
